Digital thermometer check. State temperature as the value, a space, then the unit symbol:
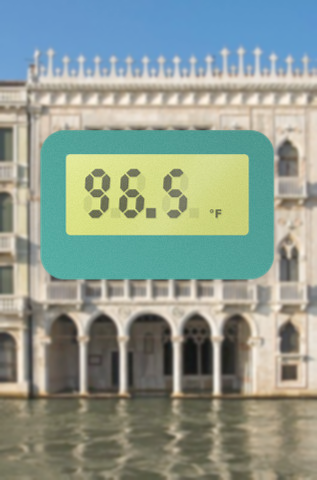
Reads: 96.5 °F
